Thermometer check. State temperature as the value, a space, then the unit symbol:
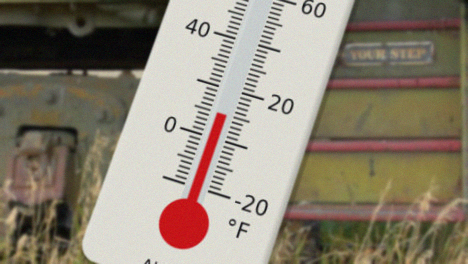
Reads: 10 °F
